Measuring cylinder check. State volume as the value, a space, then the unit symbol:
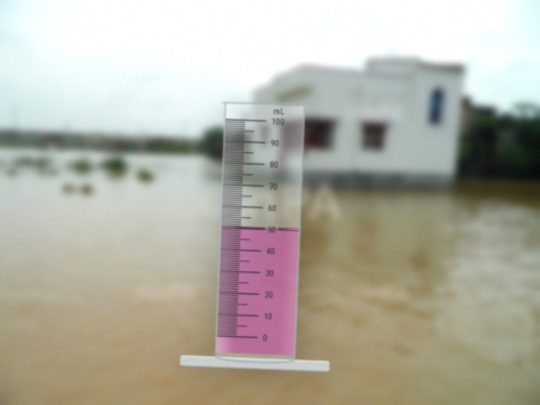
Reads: 50 mL
